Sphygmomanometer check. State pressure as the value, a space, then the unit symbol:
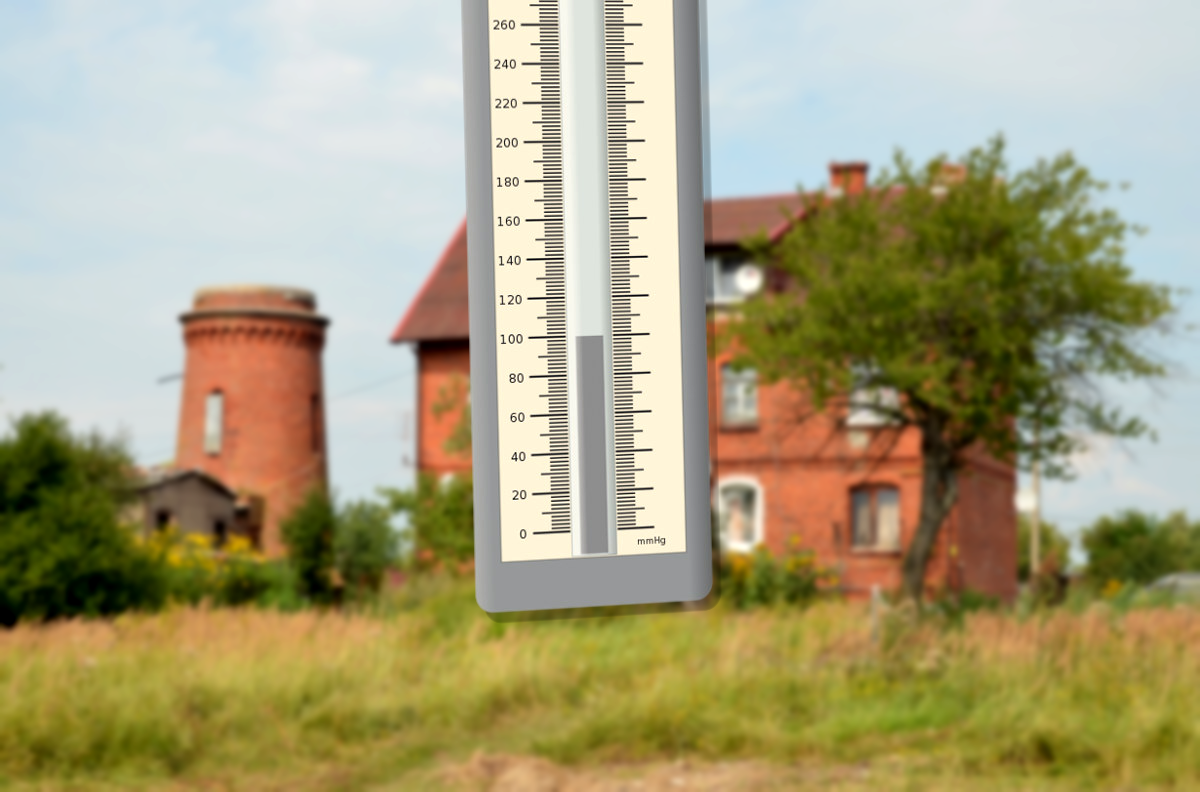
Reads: 100 mmHg
